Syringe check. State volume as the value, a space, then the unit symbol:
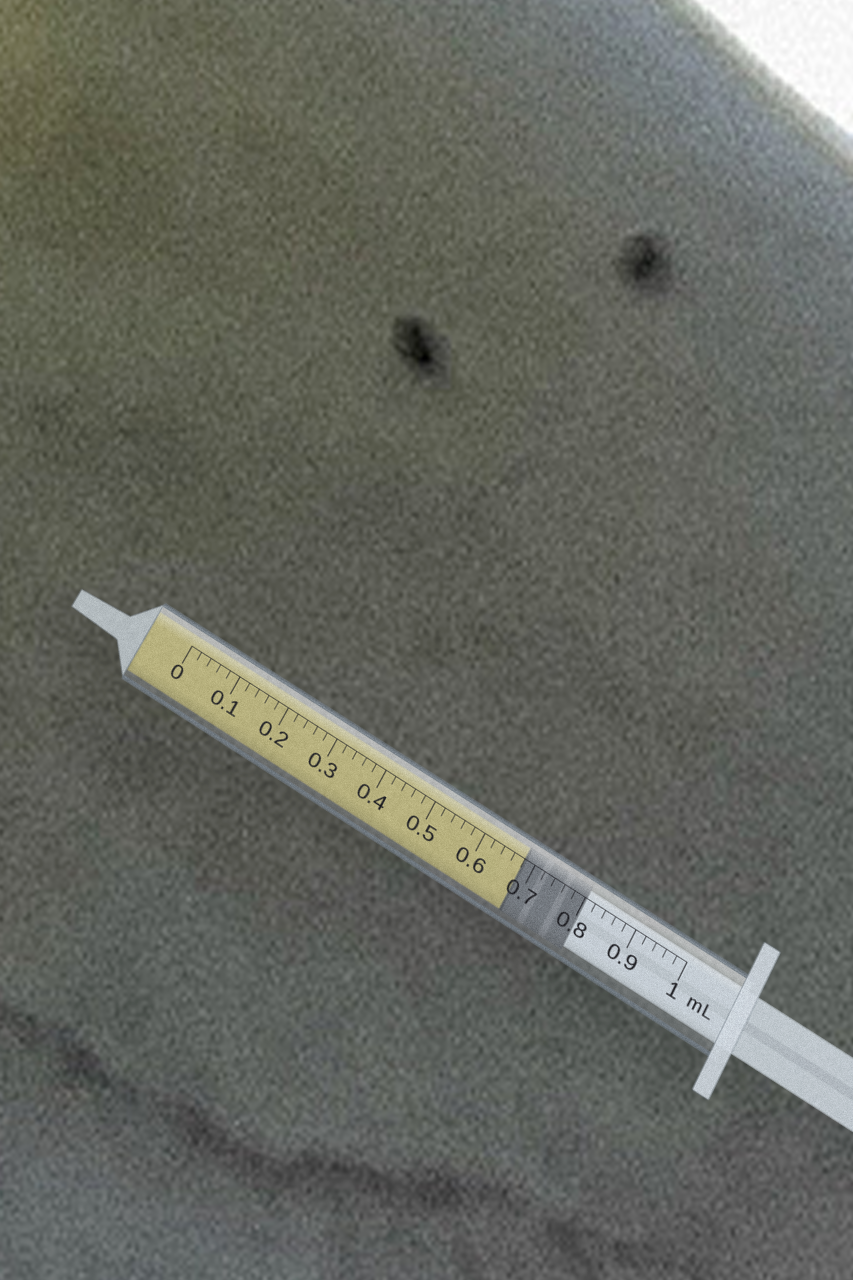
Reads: 0.68 mL
